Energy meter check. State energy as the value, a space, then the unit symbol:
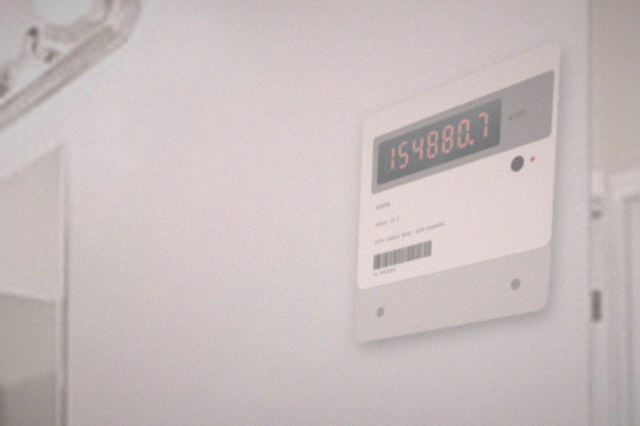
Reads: 154880.7 kWh
